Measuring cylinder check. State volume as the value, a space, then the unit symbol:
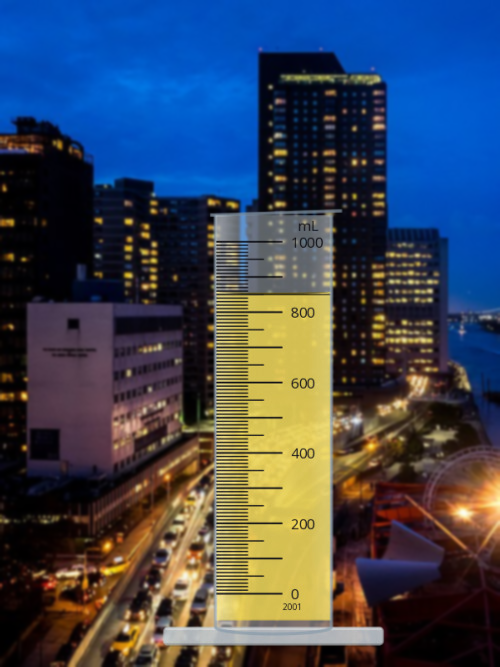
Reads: 850 mL
